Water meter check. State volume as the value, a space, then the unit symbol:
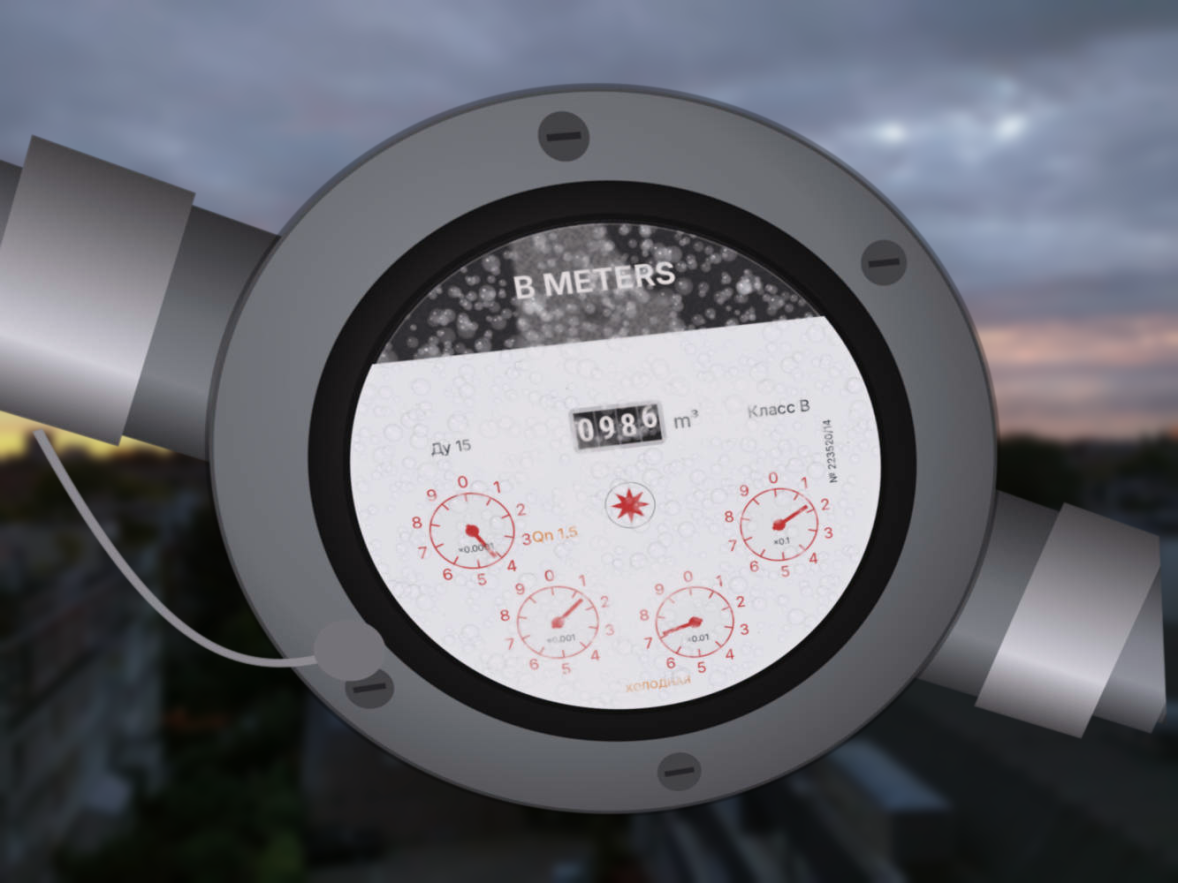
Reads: 986.1714 m³
